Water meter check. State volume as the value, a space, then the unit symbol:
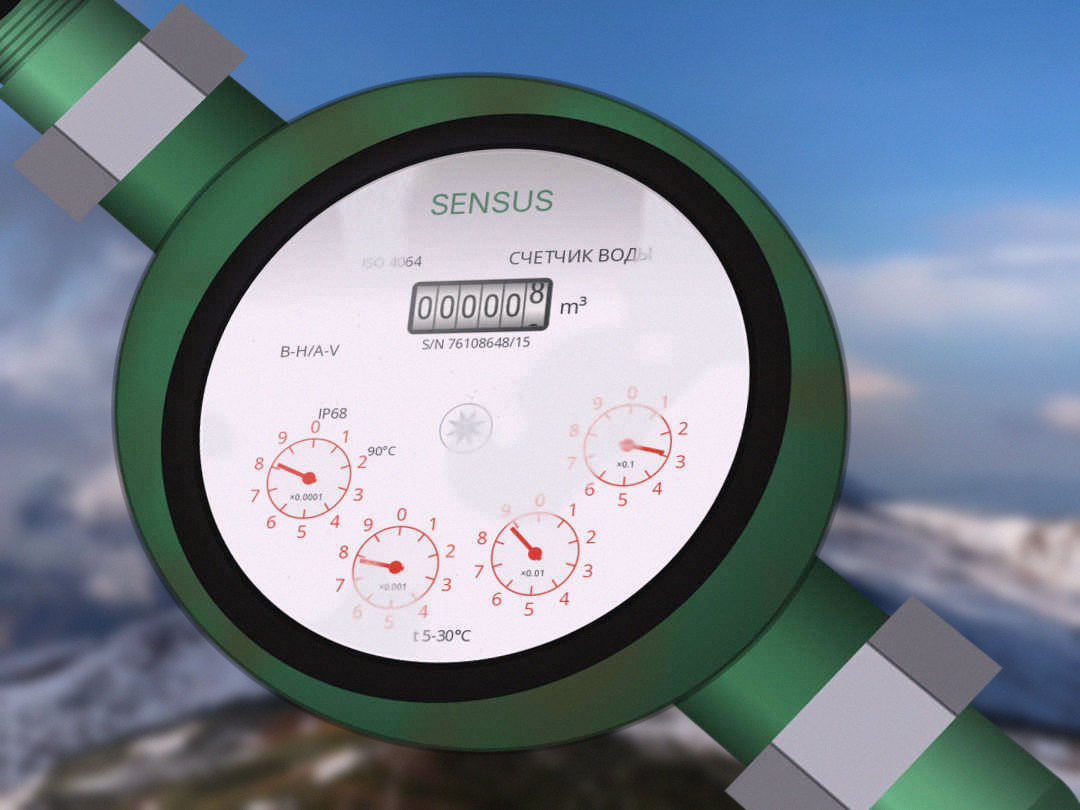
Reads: 8.2878 m³
